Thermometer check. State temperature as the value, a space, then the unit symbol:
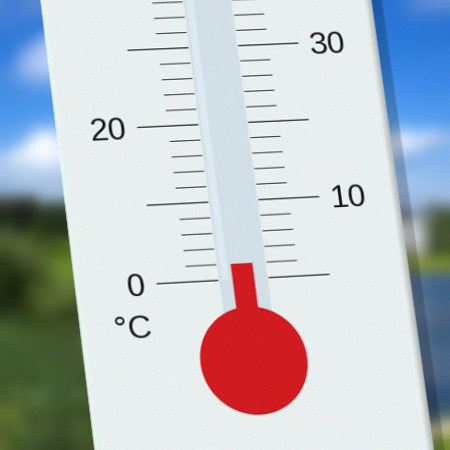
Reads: 2 °C
